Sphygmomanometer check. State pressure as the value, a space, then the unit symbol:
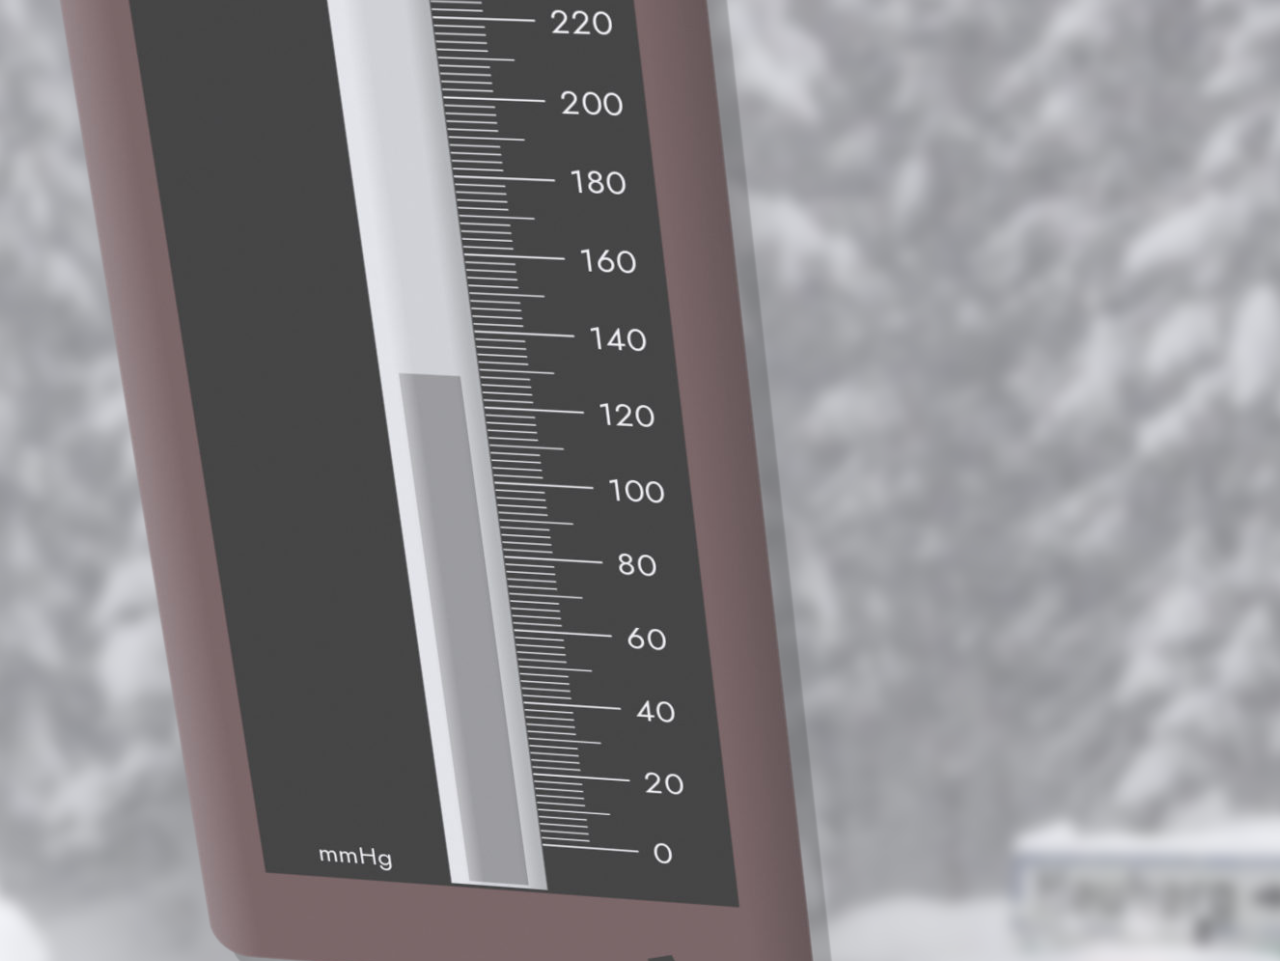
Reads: 128 mmHg
